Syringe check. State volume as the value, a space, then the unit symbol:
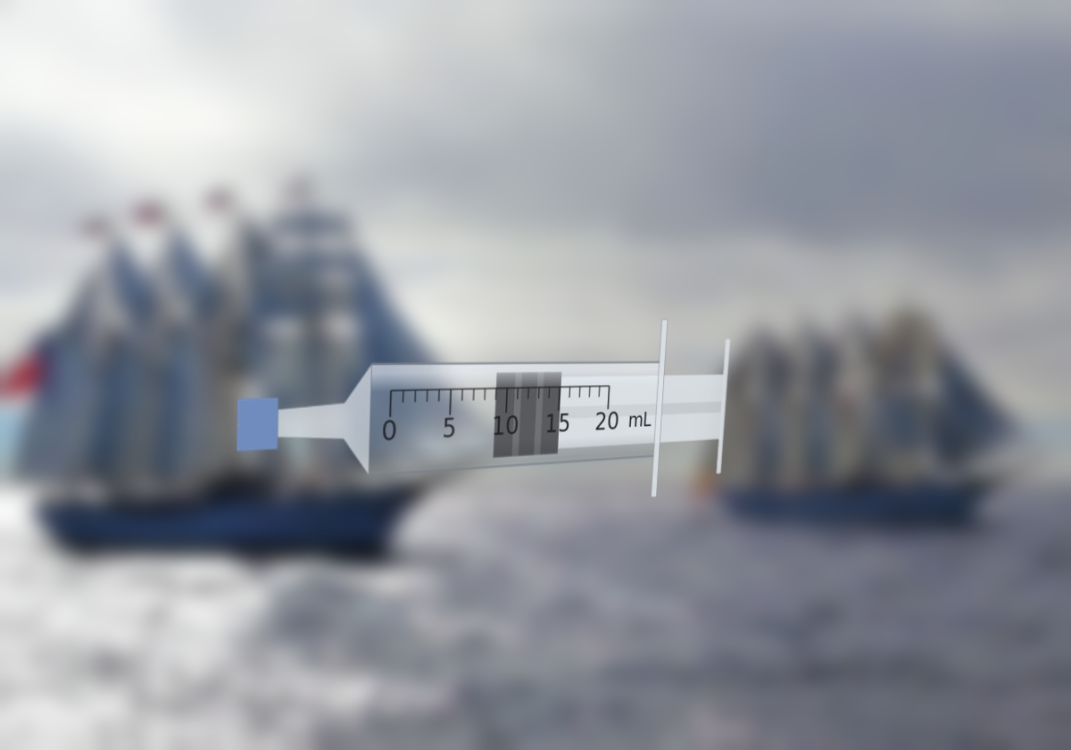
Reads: 9 mL
